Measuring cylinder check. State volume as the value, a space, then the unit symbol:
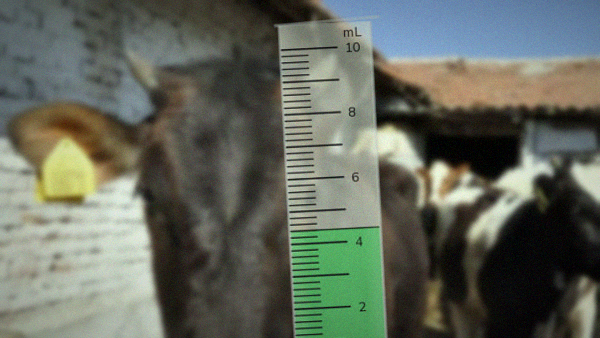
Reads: 4.4 mL
